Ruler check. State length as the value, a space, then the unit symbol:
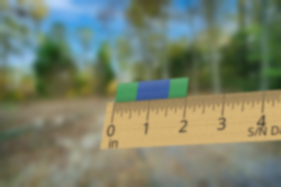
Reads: 2 in
